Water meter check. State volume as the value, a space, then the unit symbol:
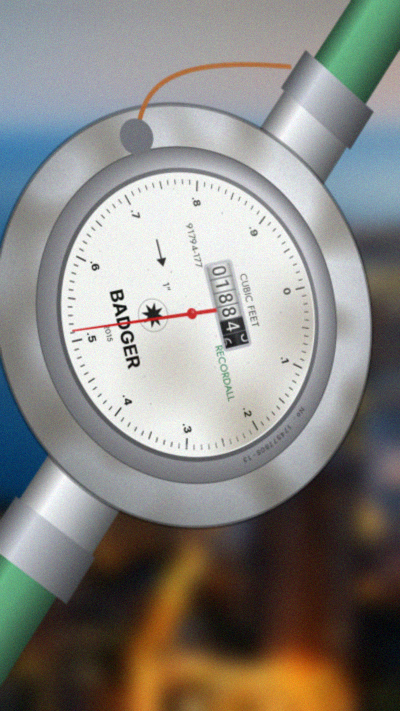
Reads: 18845.51 ft³
